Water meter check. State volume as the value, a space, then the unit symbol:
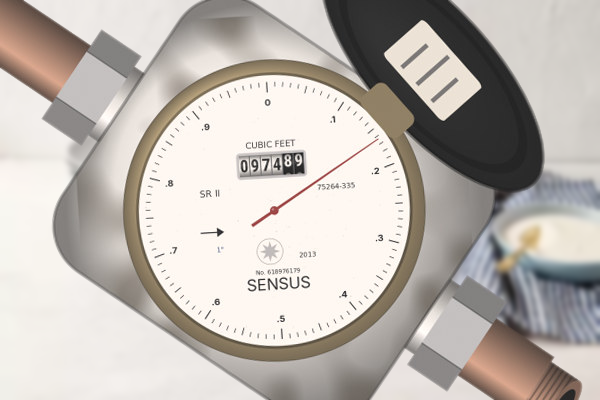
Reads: 97489.16 ft³
